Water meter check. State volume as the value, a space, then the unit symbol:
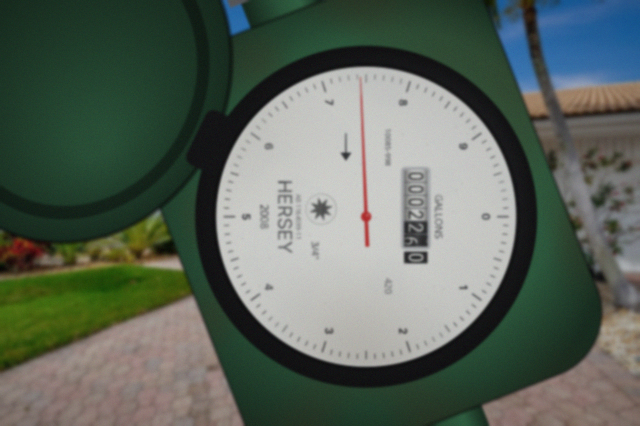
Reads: 2257.4 gal
